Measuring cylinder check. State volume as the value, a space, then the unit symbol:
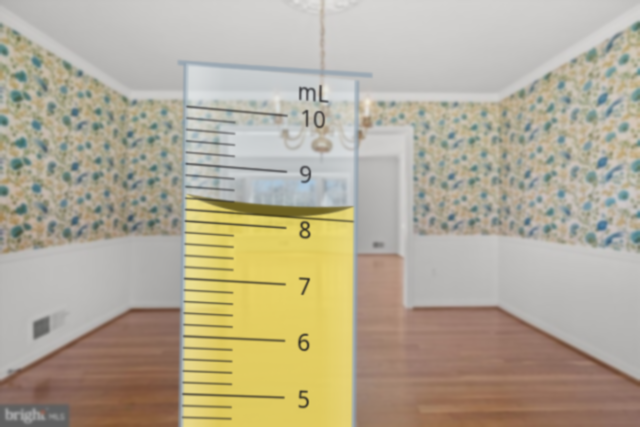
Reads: 8.2 mL
